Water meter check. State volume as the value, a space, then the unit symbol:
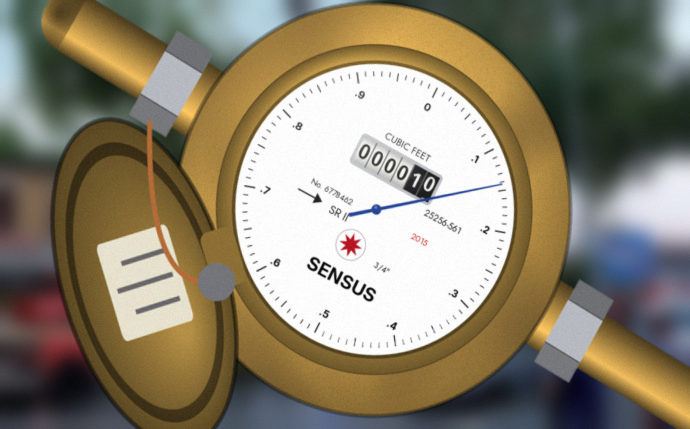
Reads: 10.14 ft³
